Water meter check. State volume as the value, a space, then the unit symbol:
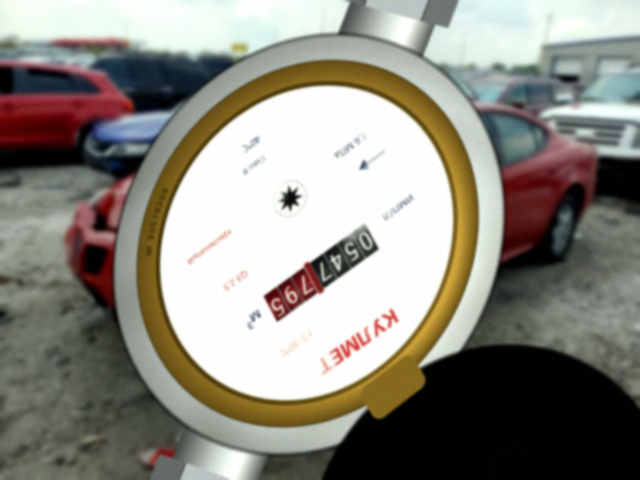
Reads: 547.795 m³
